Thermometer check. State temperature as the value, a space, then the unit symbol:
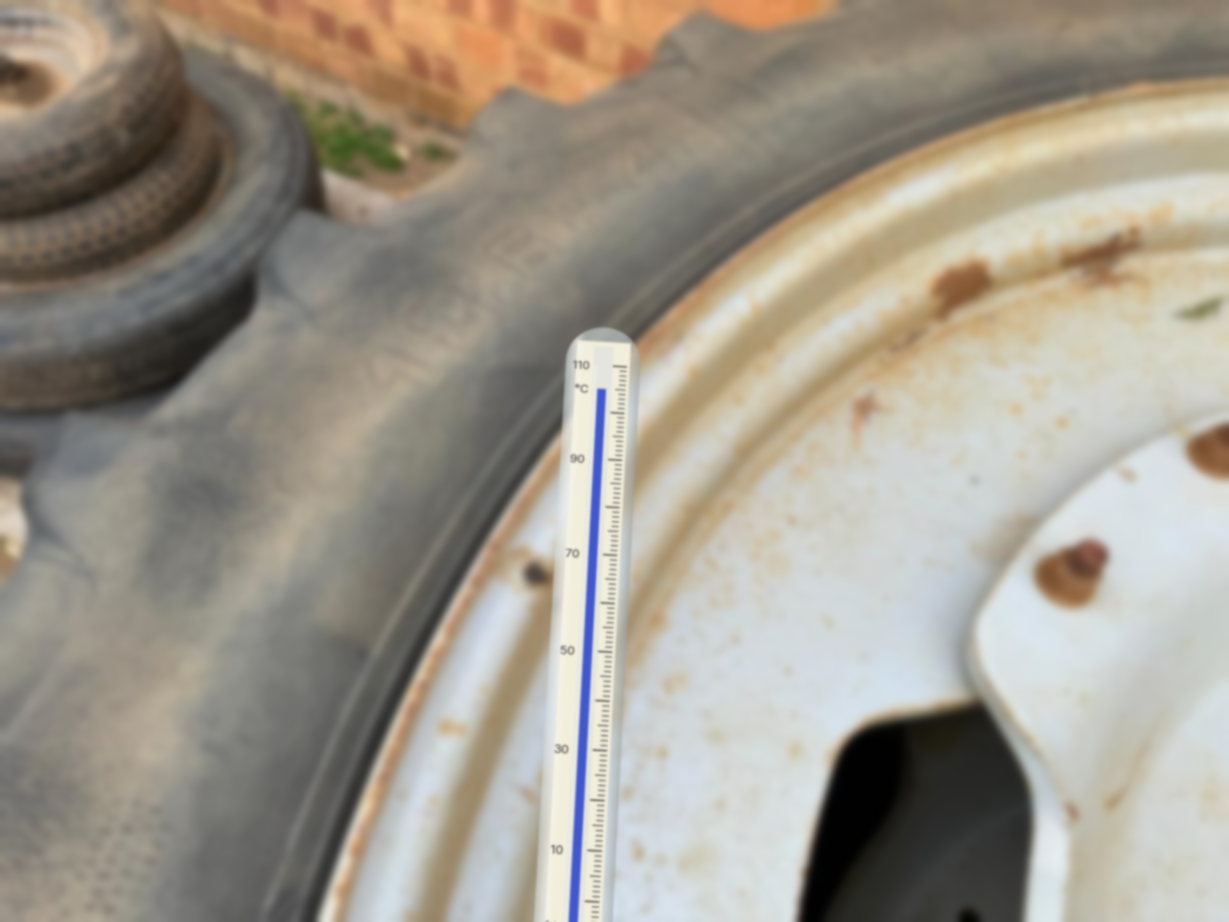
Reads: 105 °C
